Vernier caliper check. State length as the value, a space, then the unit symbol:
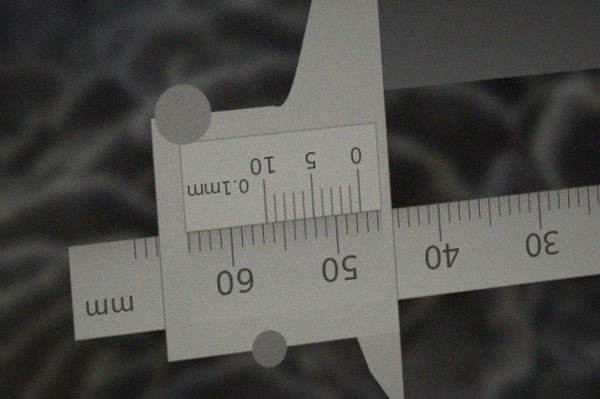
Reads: 47.6 mm
